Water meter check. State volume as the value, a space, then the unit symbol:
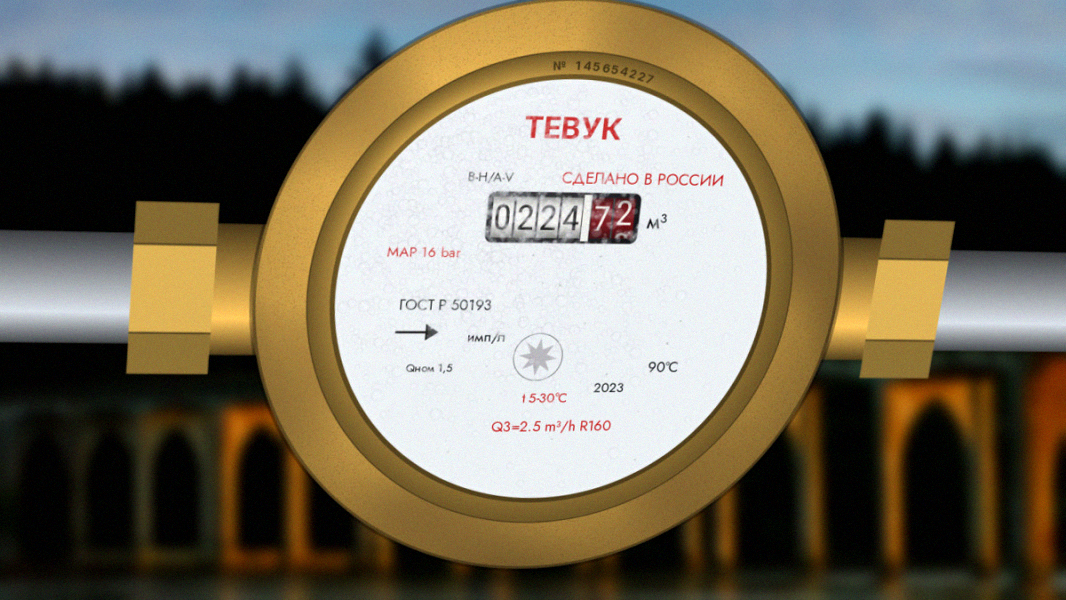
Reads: 224.72 m³
